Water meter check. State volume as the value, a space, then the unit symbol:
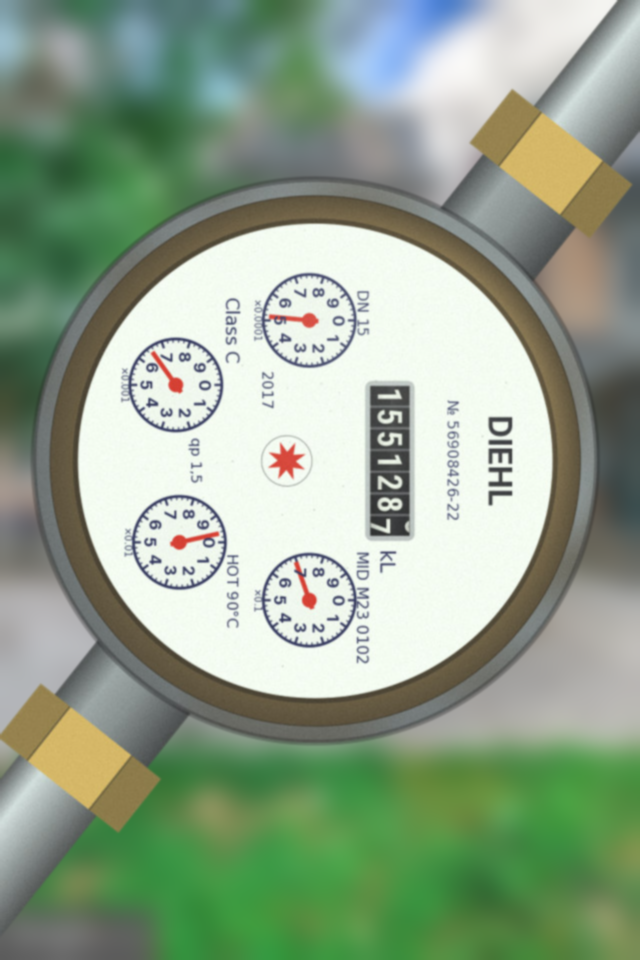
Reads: 1551286.6965 kL
